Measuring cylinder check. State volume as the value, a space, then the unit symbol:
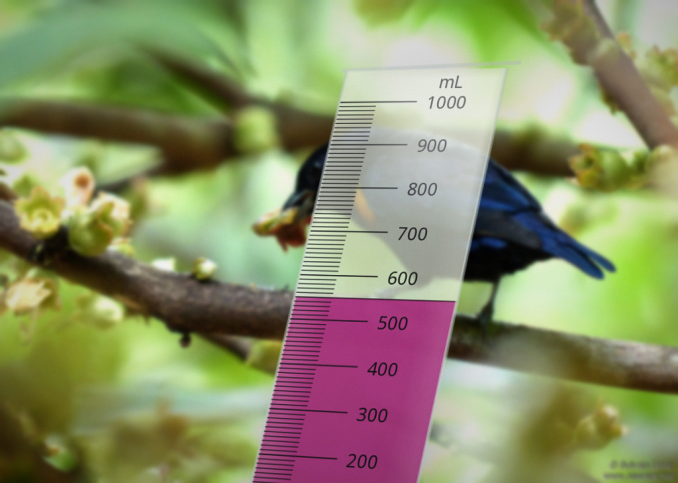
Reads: 550 mL
